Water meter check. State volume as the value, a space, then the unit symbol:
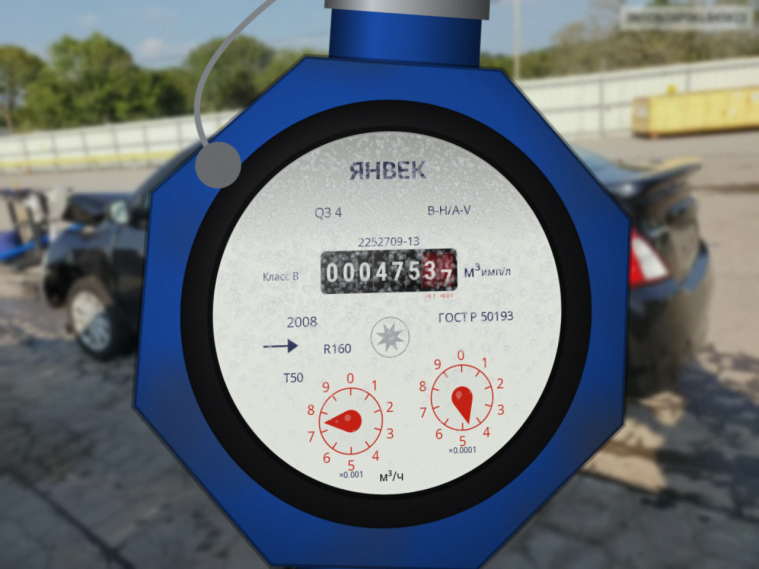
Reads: 475.3674 m³
